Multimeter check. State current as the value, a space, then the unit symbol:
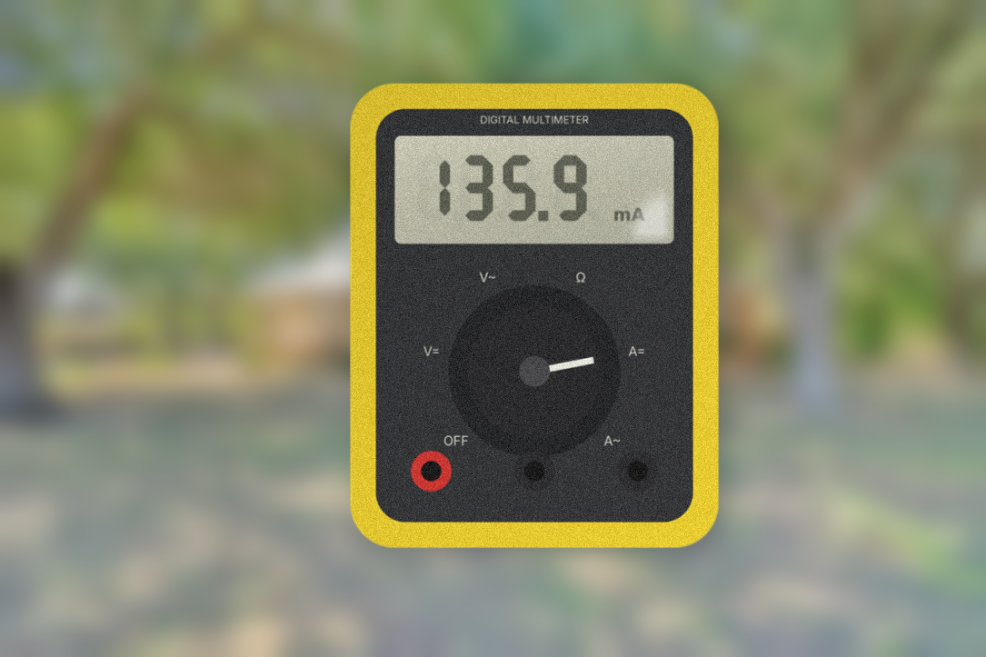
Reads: 135.9 mA
